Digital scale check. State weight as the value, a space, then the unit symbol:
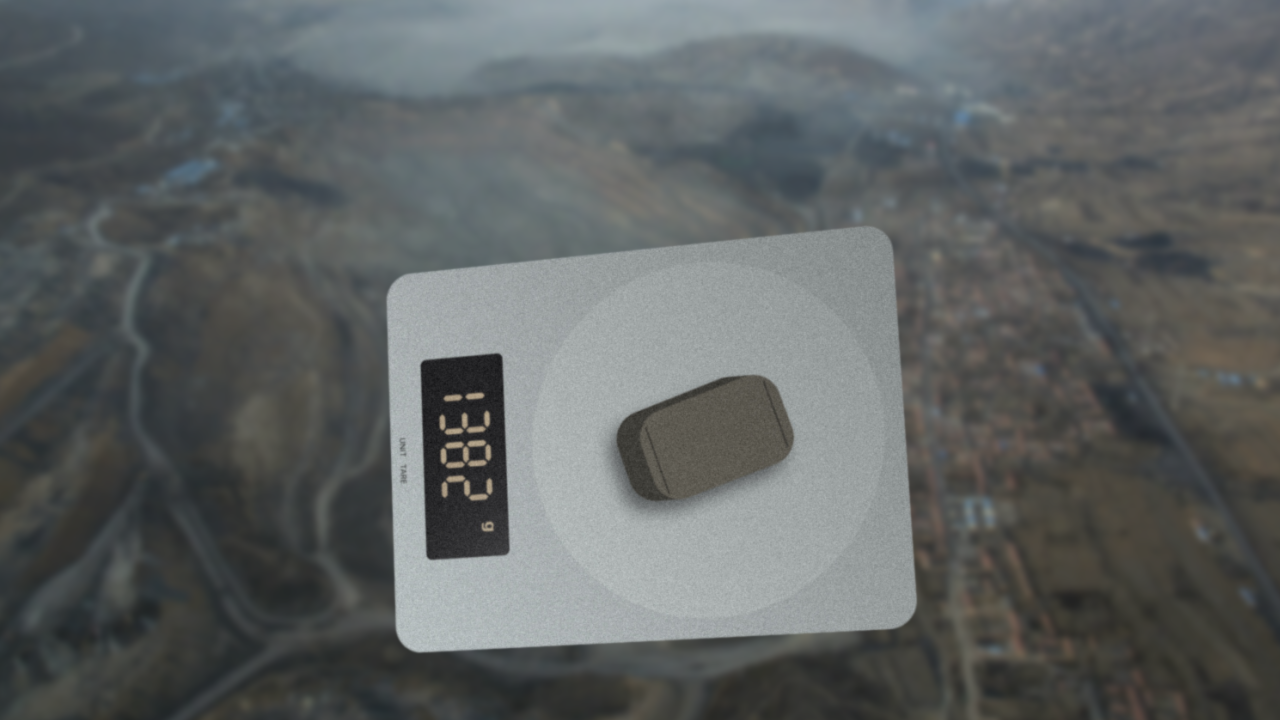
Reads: 1382 g
